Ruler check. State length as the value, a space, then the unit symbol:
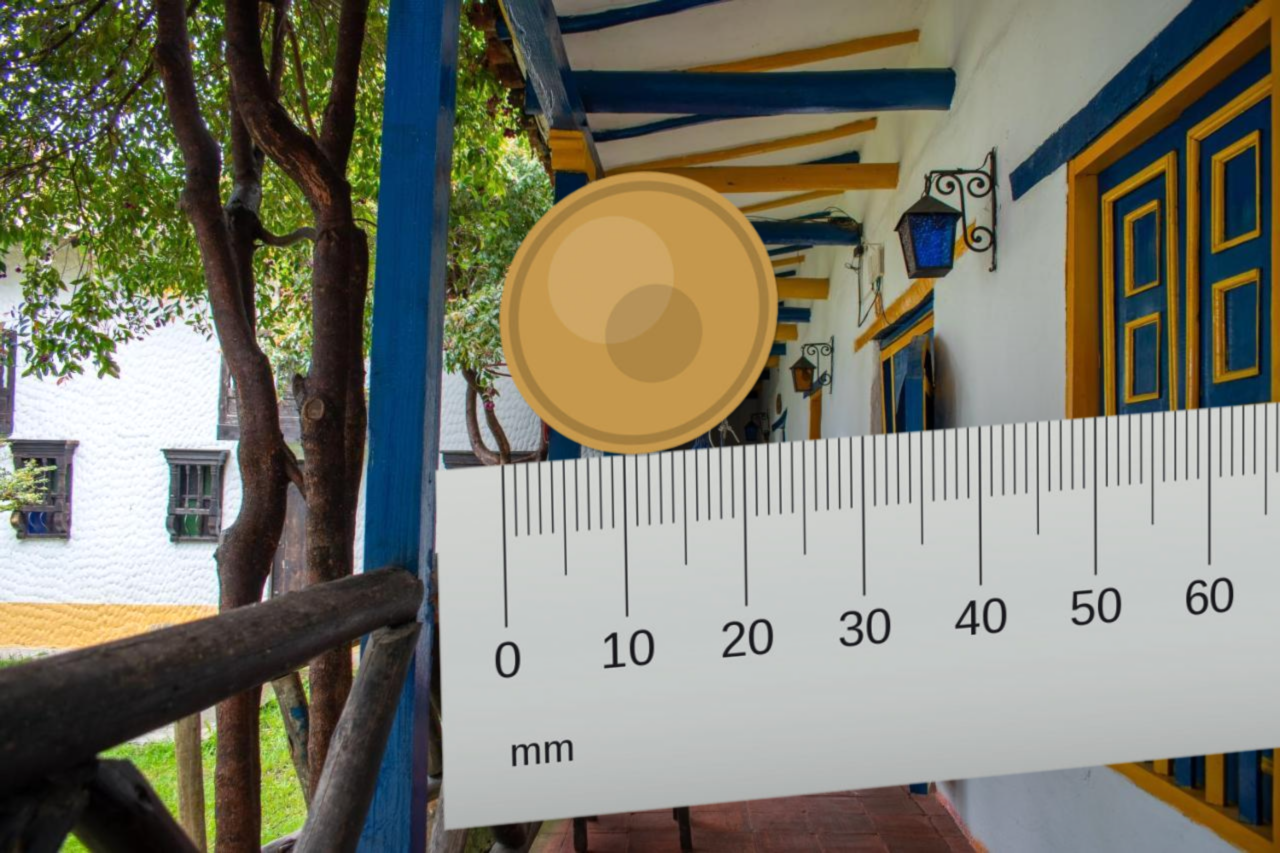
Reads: 23 mm
